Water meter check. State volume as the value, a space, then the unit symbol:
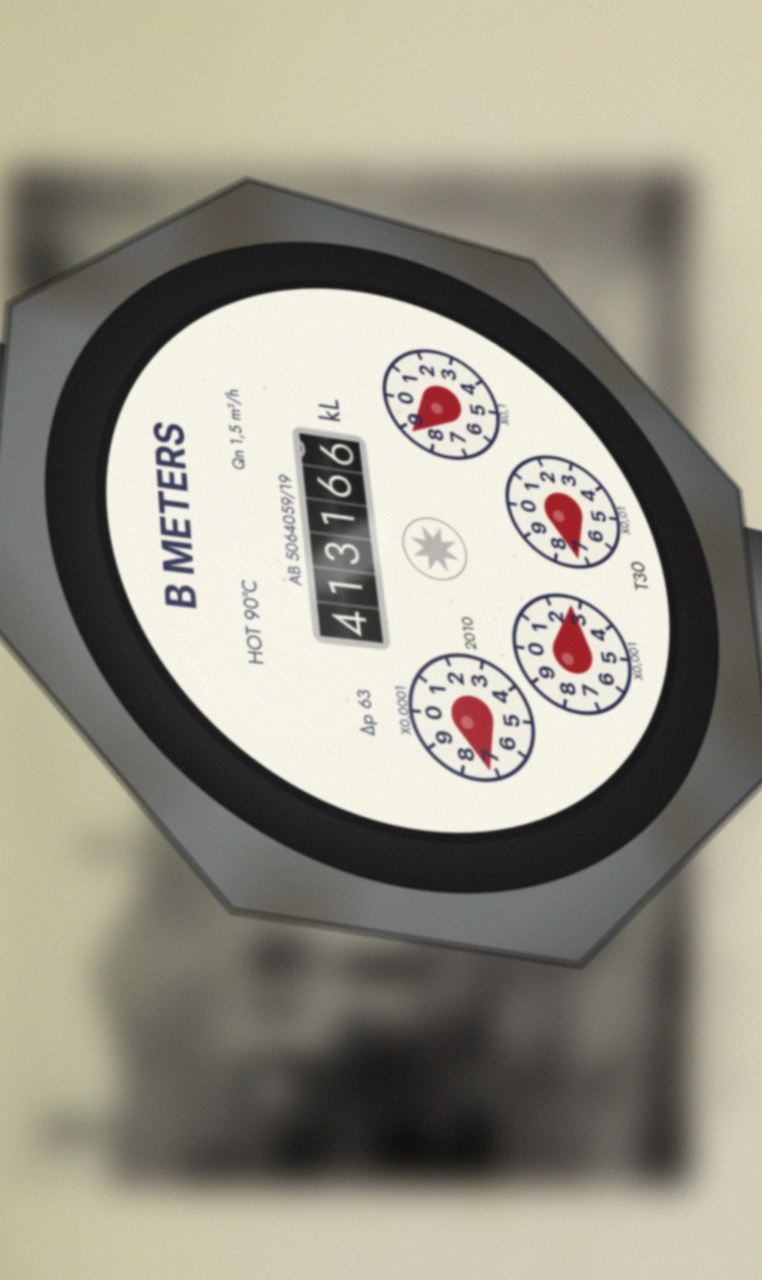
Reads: 413165.8727 kL
